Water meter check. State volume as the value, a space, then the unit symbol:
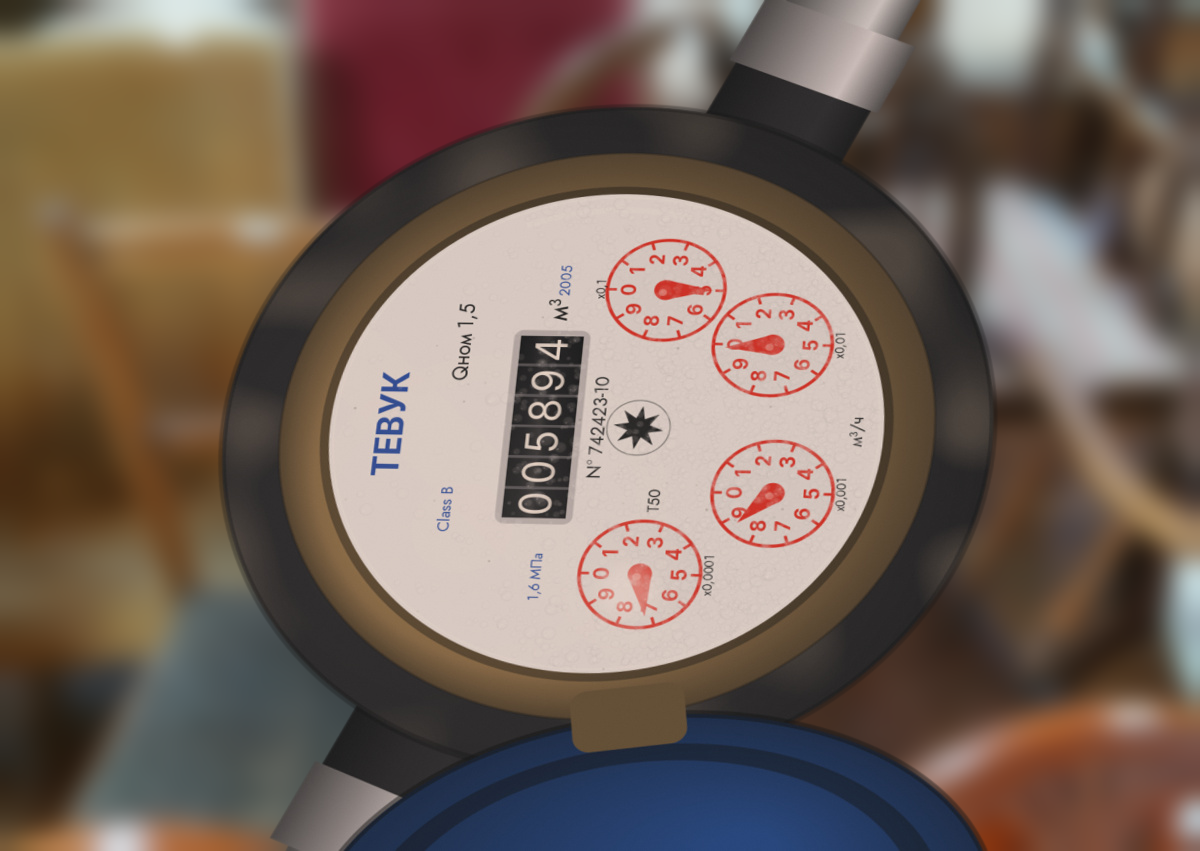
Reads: 5894.4987 m³
